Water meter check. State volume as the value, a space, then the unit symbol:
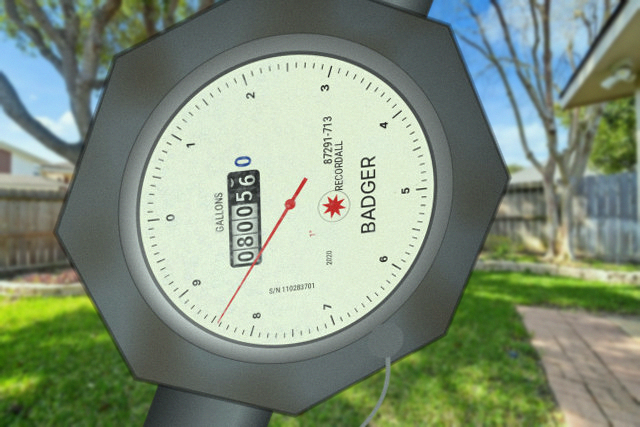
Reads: 800558.4 gal
